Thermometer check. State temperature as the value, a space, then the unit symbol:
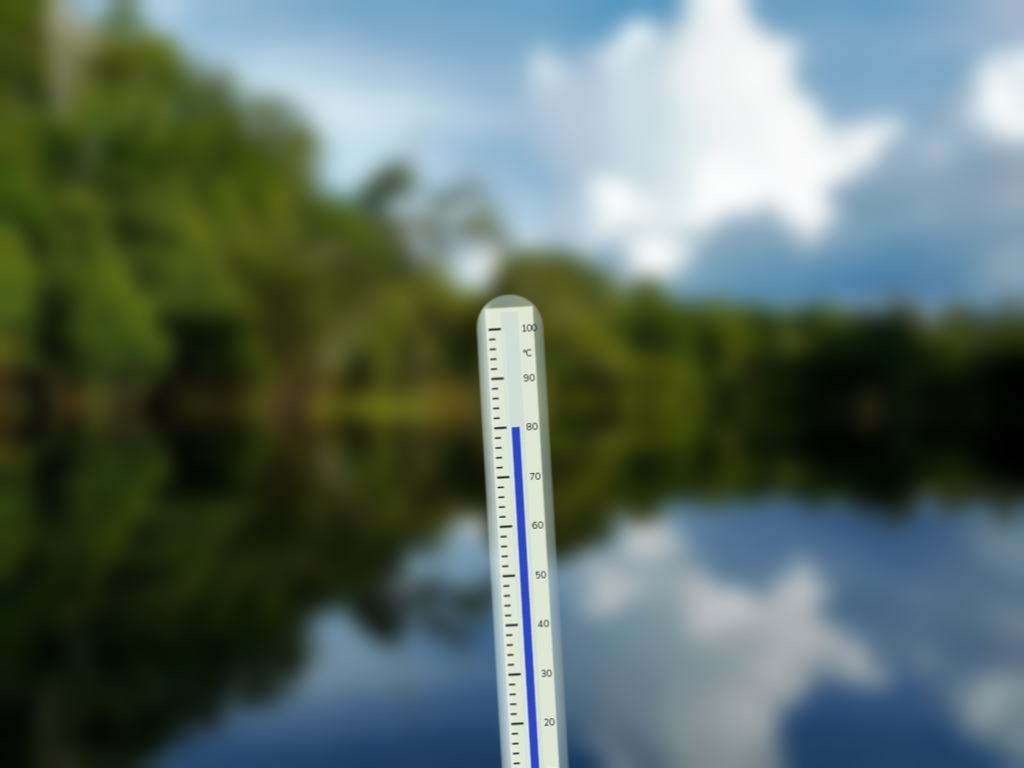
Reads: 80 °C
